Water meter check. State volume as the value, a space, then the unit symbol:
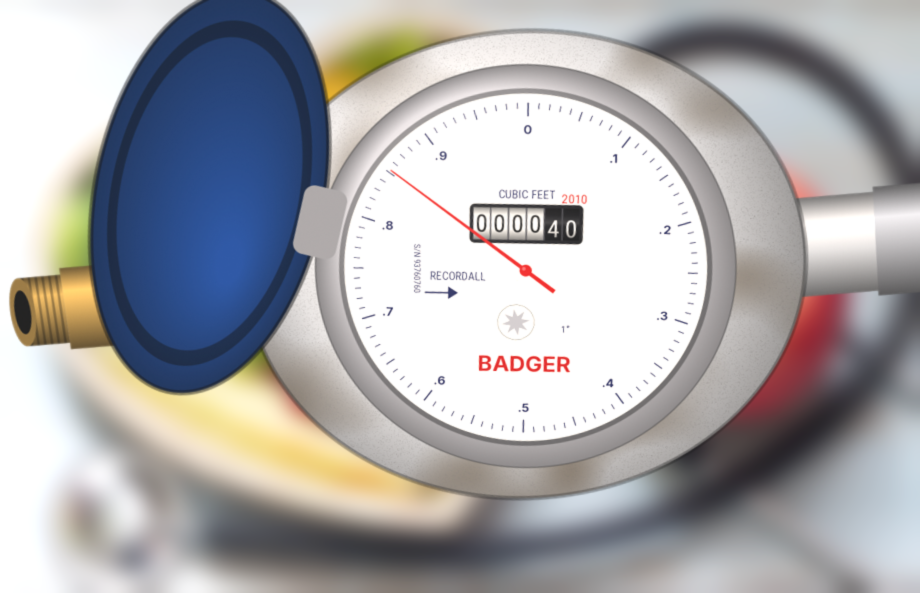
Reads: 39.85 ft³
